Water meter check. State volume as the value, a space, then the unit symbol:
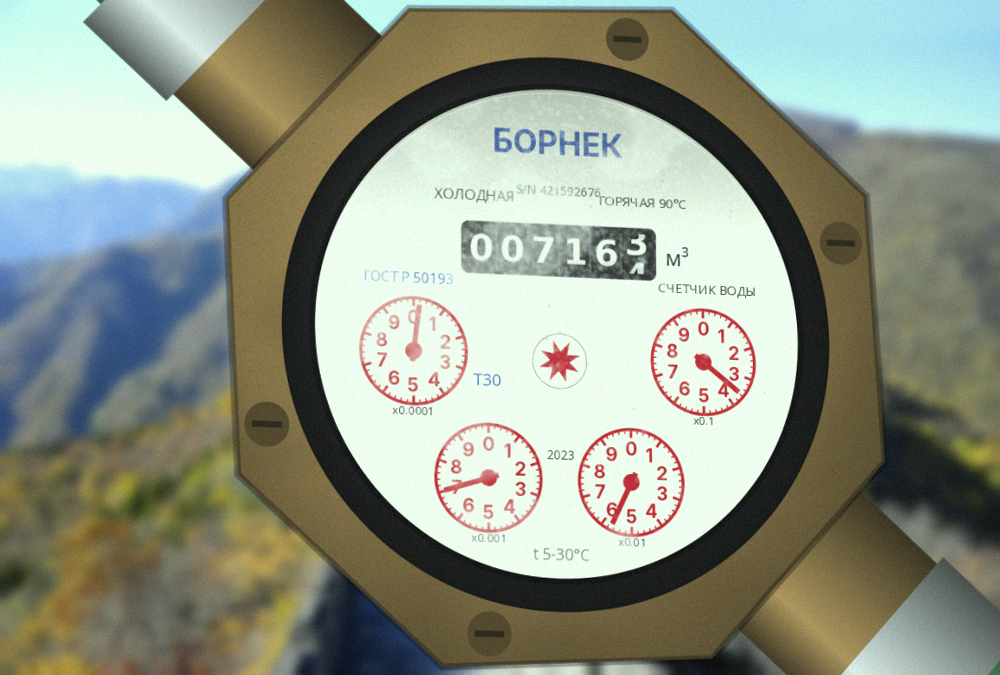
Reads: 7163.3570 m³
